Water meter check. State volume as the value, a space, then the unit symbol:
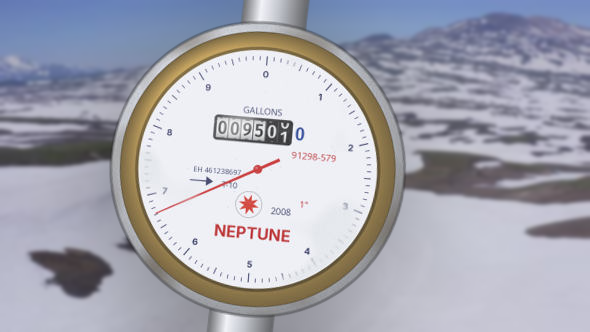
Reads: 95006.7 gal
